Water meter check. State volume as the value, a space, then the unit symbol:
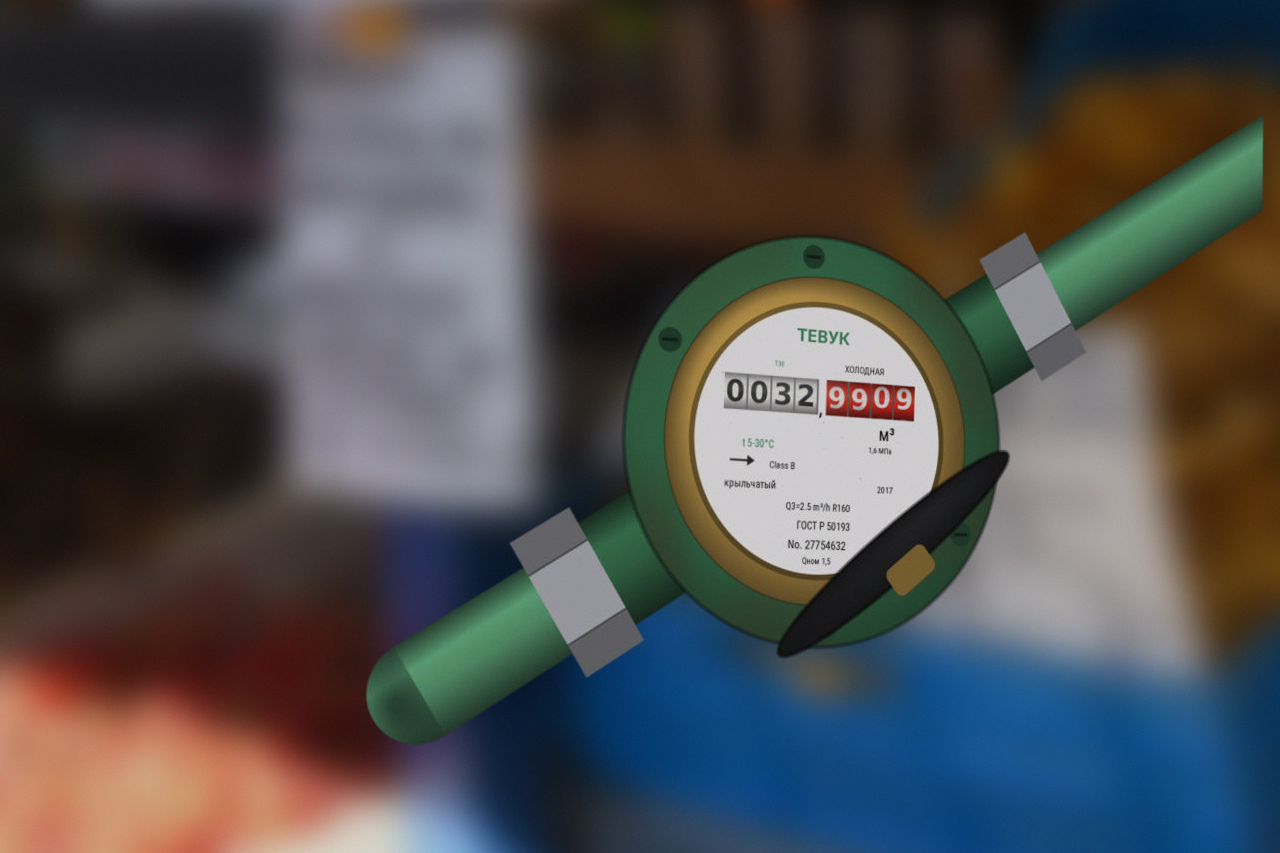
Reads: 32.9909 m³
